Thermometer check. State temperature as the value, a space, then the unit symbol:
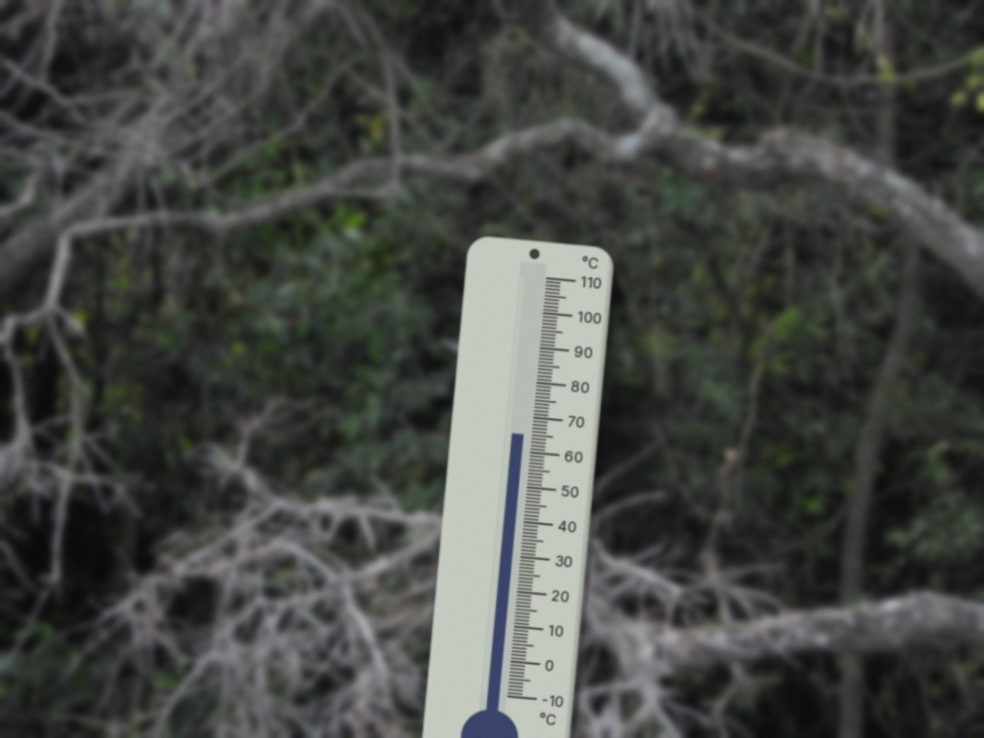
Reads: 65 °C
